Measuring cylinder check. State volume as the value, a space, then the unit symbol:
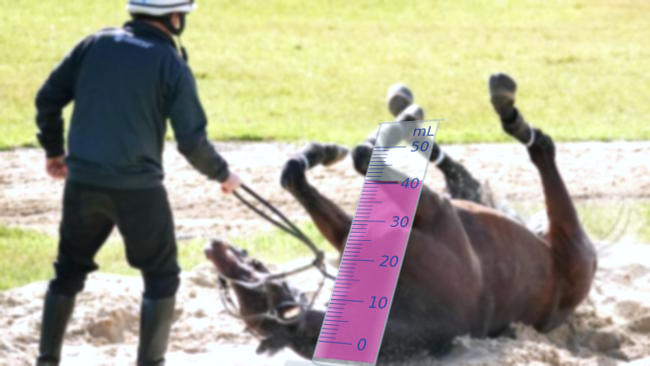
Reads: 40 mL
